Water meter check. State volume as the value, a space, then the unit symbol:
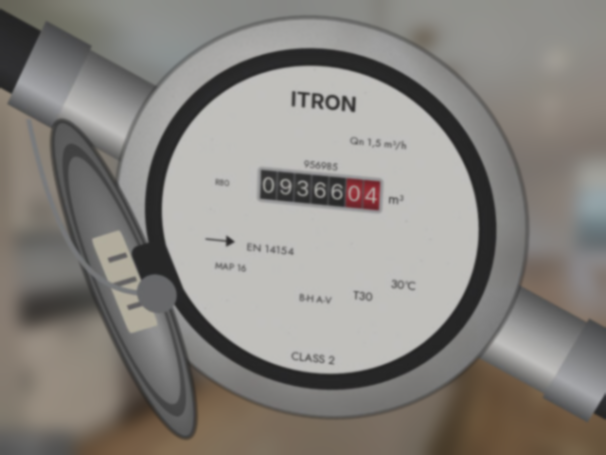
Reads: 9366.04 m³
